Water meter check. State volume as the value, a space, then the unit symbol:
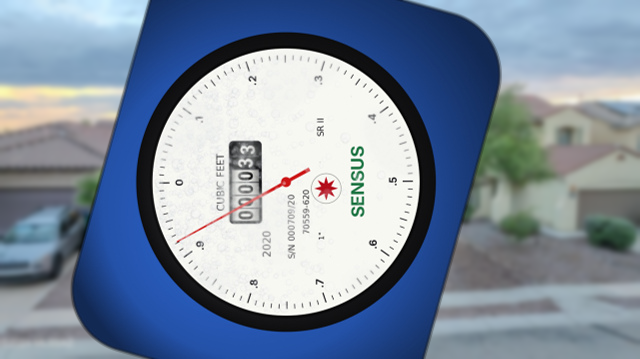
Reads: 32.92 ft³
